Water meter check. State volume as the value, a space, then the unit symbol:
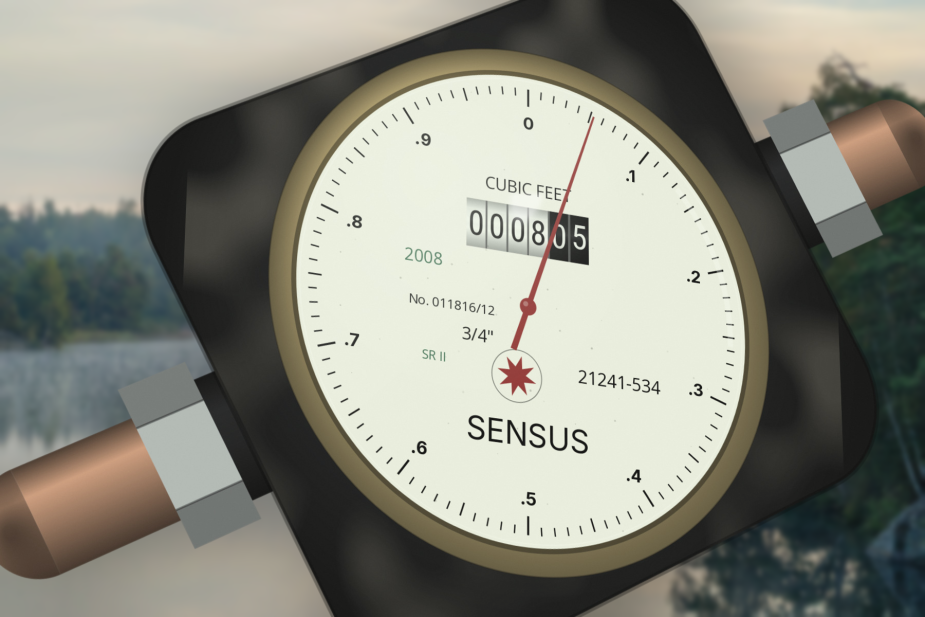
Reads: 805.05 ft³
